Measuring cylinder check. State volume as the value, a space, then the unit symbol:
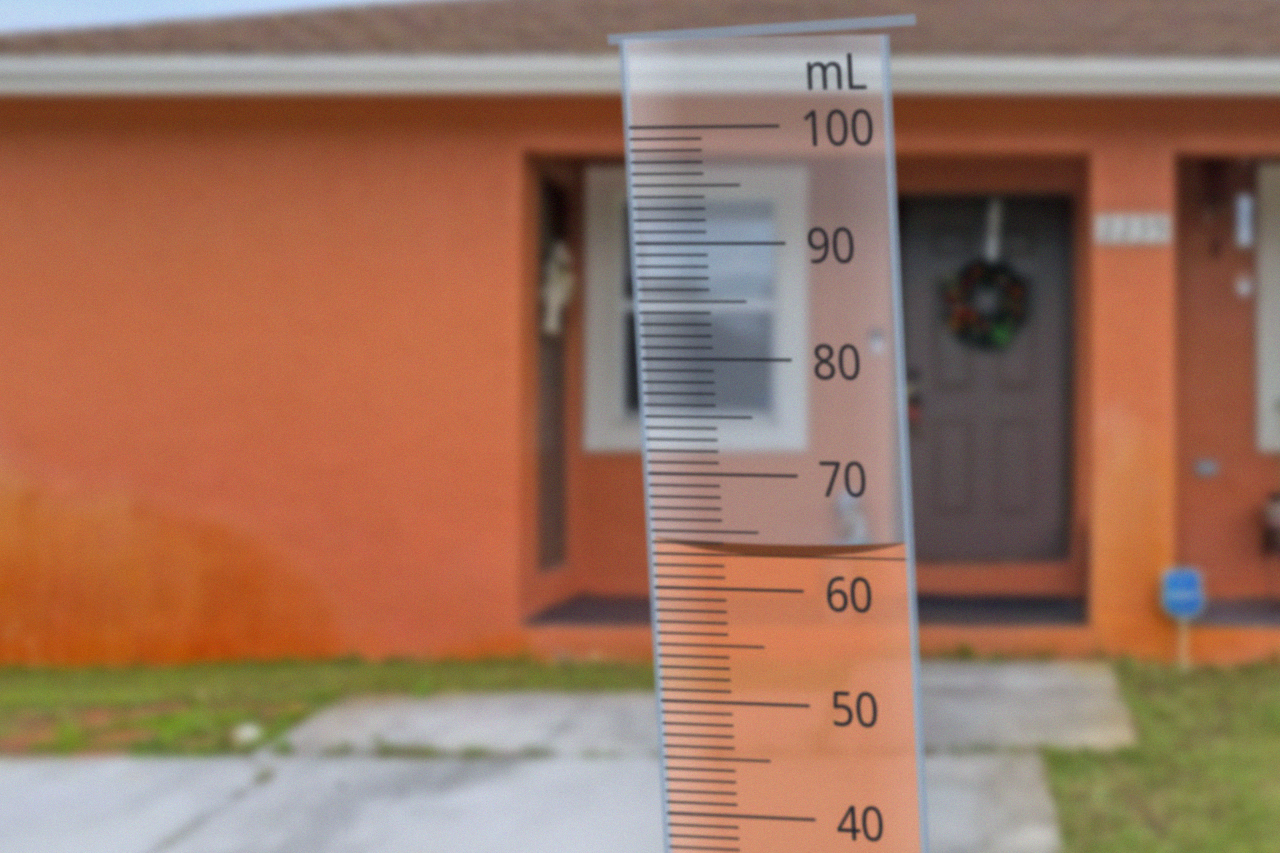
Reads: 63 mL
